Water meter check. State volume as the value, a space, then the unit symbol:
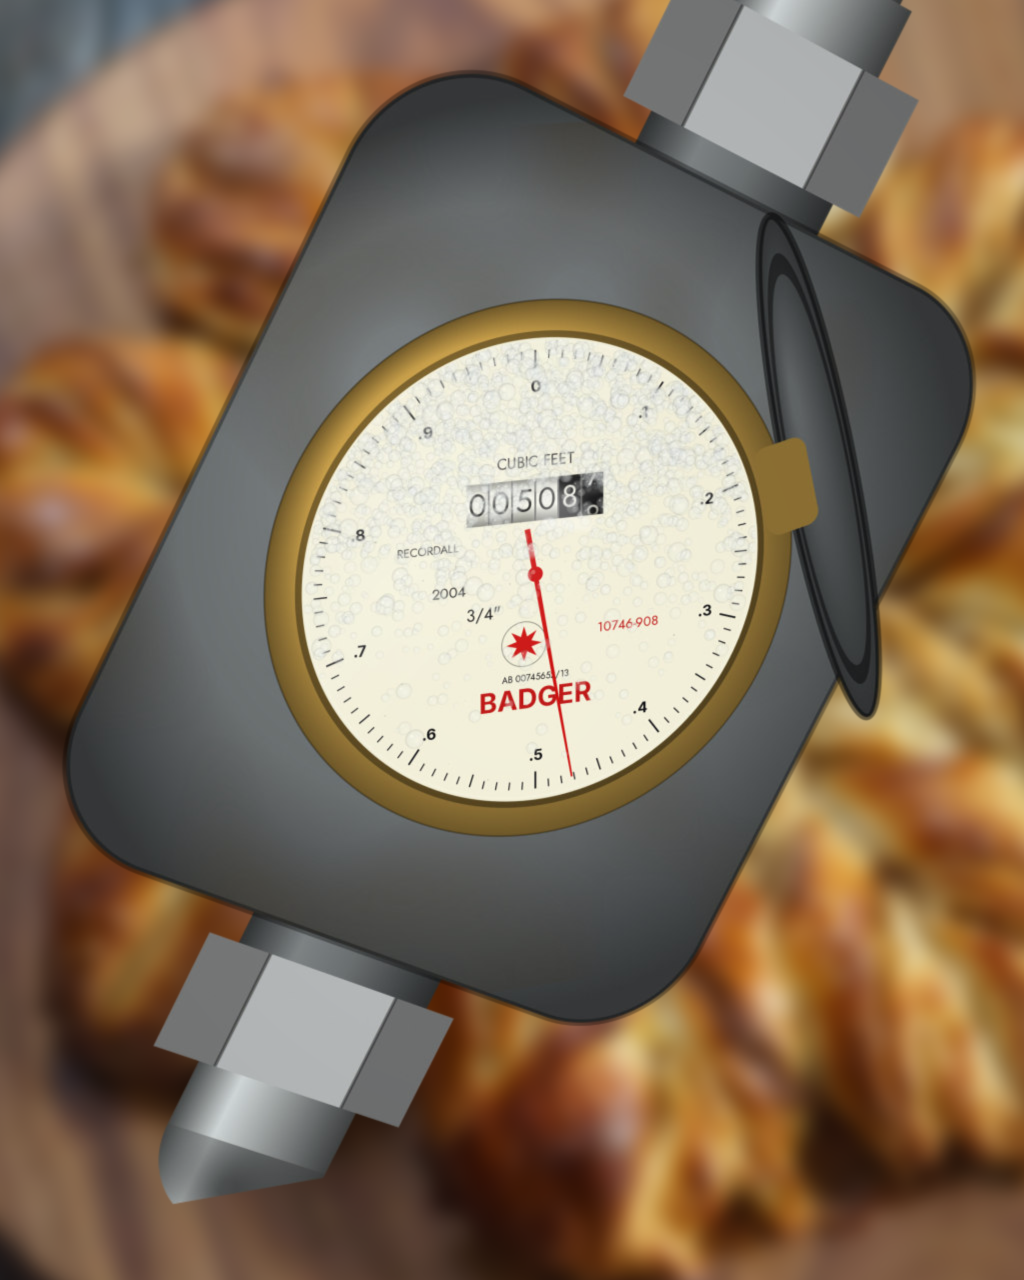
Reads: 5087.47 ft³
